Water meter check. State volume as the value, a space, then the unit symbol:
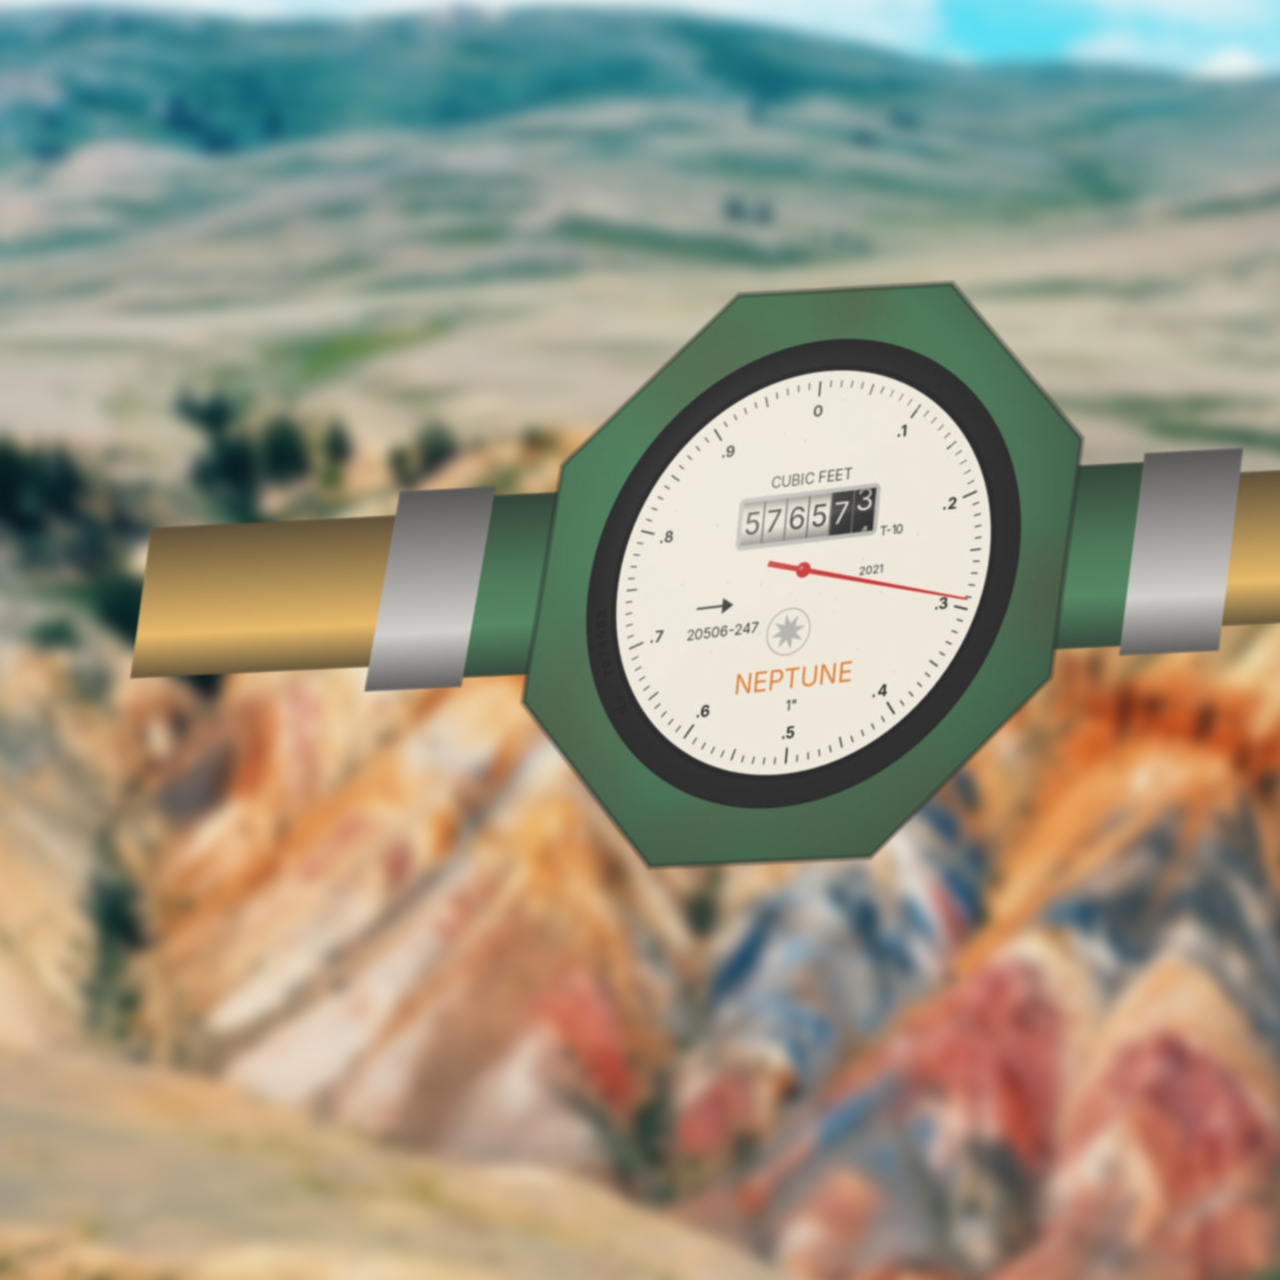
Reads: 576573.29 ft³
